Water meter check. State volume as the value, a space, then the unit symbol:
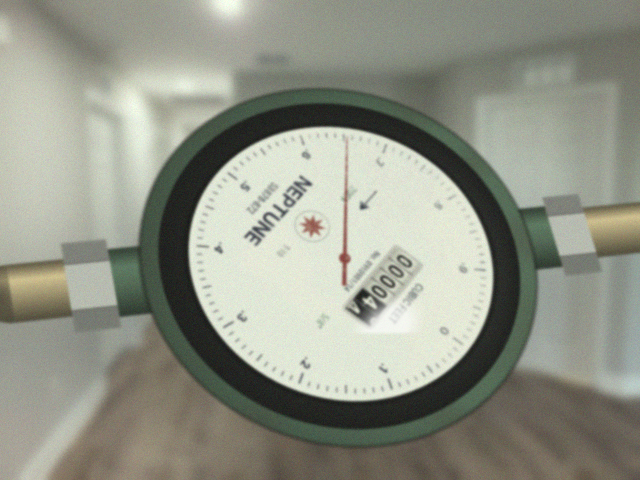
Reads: 43.65 ft³
